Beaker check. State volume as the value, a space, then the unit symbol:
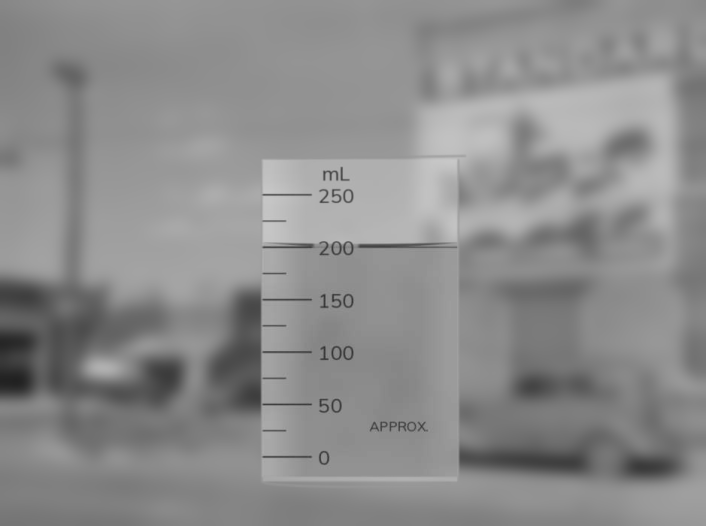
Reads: 200 mL
